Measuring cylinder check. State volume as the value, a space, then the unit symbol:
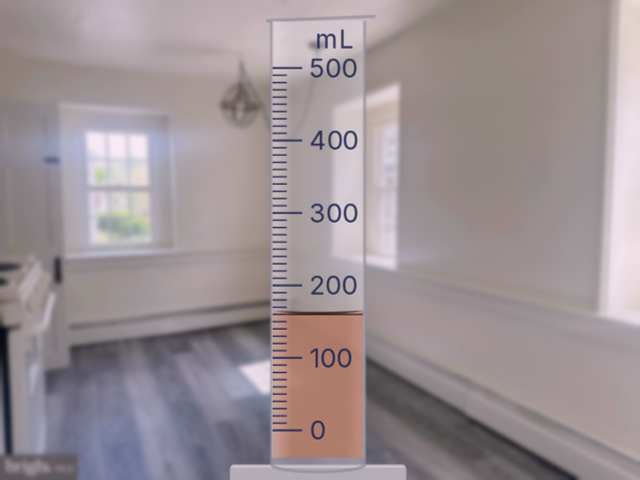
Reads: 160 mL
